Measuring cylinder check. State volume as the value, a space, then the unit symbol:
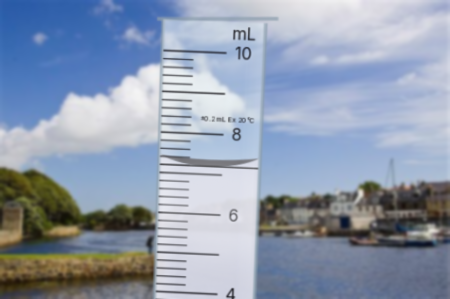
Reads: 7.2 mL
